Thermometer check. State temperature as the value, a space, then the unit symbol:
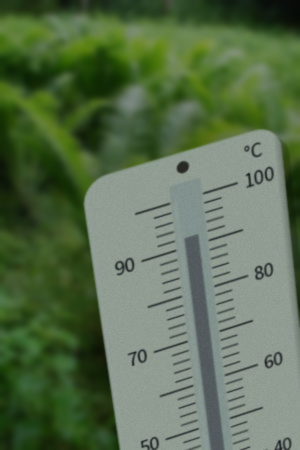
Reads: 92 °C
